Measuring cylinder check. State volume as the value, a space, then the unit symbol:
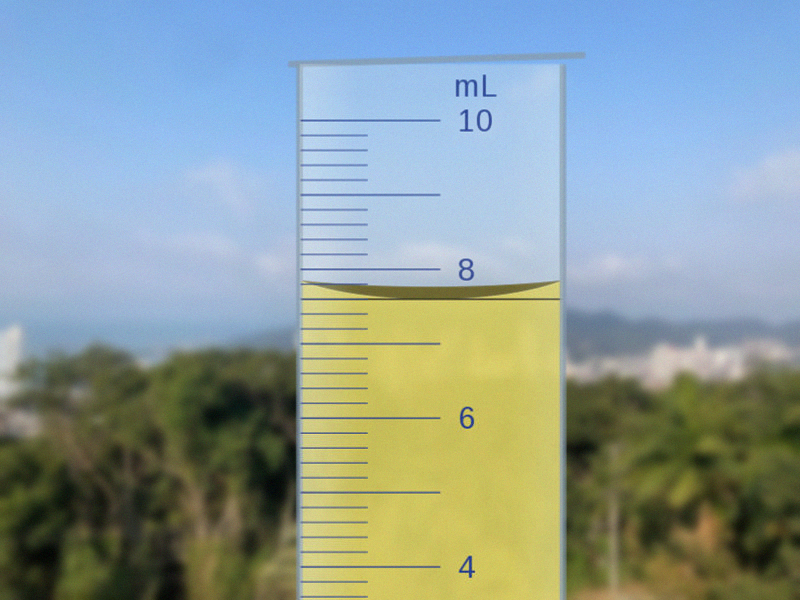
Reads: 7.6 mL
